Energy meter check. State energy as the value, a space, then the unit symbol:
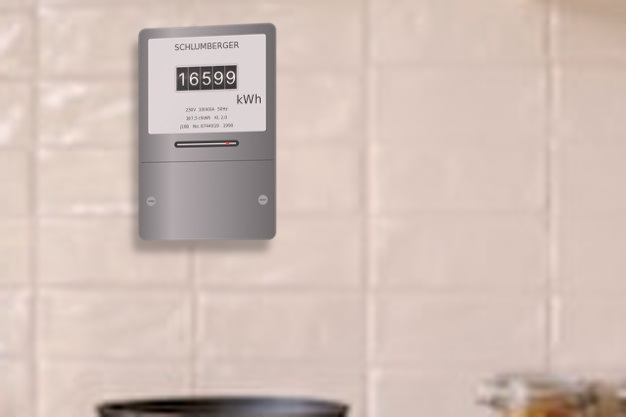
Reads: 16599 kWh
